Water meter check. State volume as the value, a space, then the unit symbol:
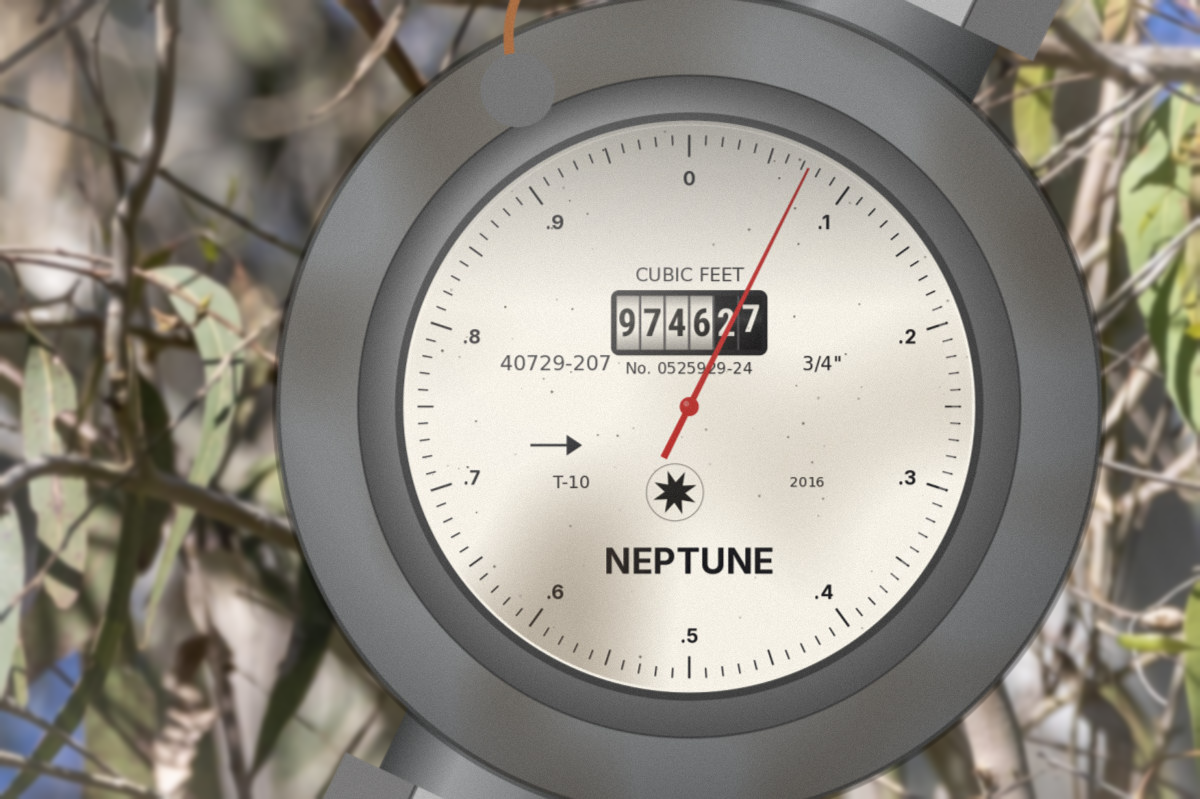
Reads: 974627.07 ft³
